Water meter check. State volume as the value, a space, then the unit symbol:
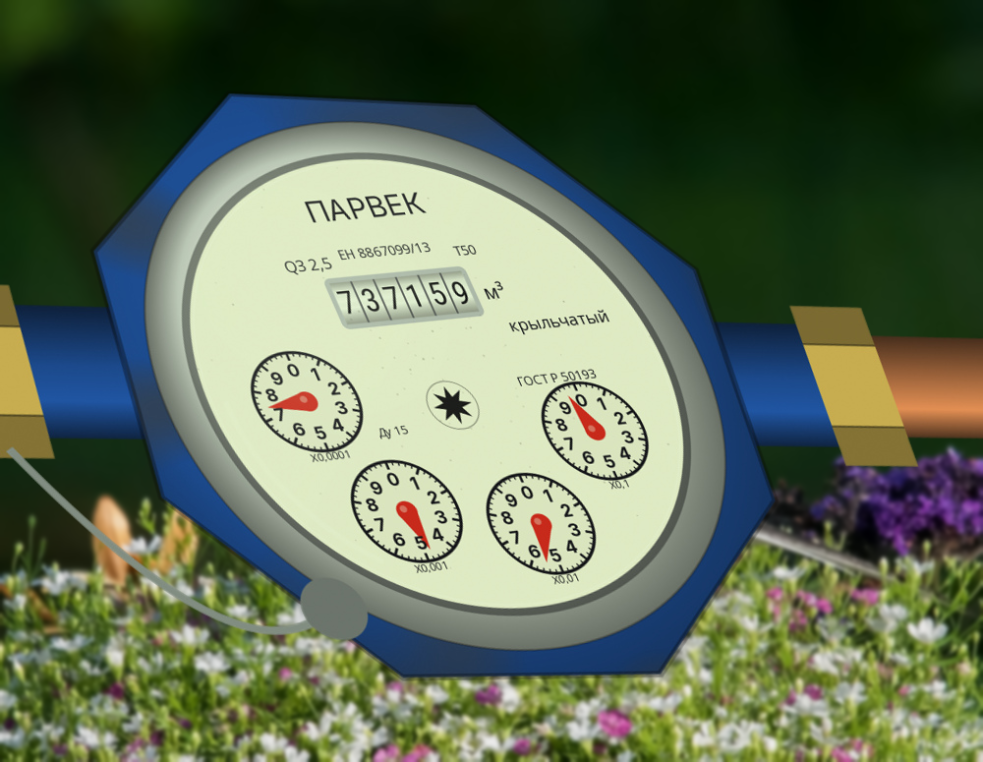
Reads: 737158.9547 m³
